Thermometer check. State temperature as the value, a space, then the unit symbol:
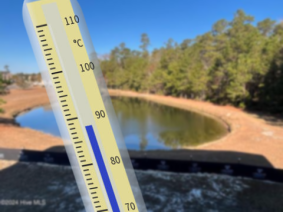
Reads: 88 °C
